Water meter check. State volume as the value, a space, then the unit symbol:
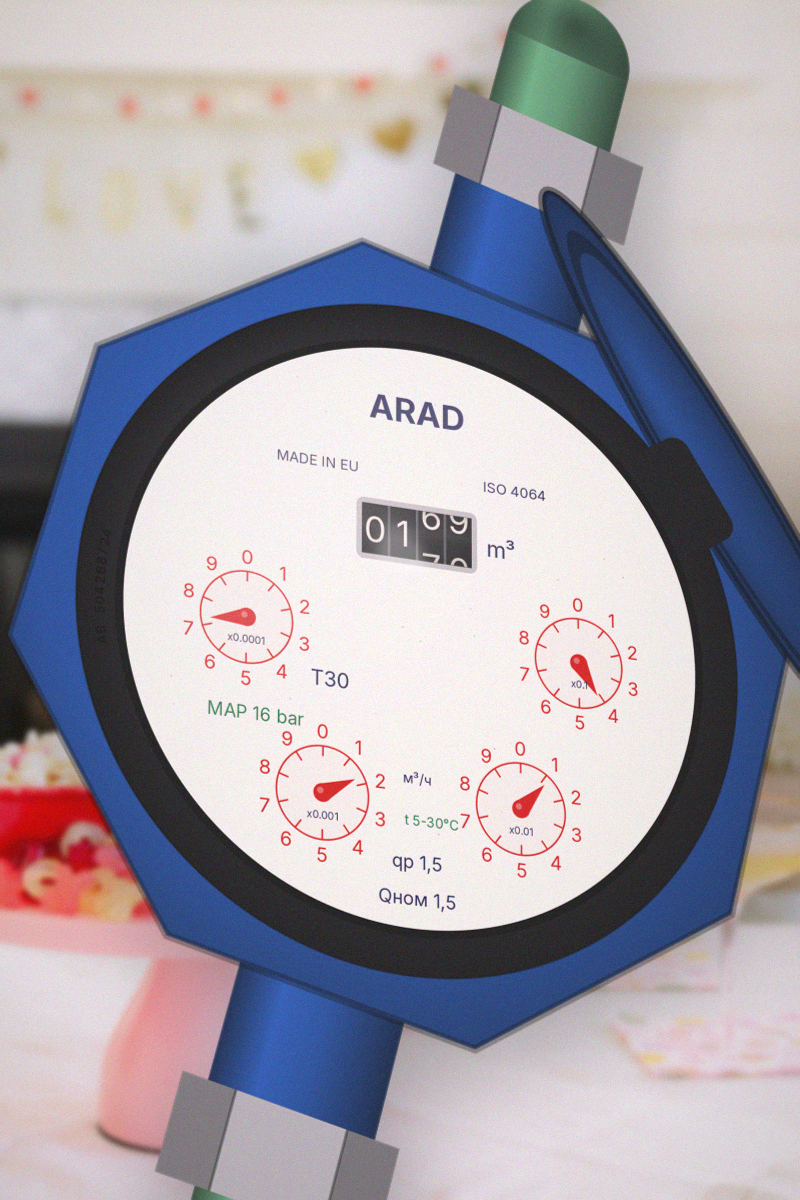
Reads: 169.4117 m³
